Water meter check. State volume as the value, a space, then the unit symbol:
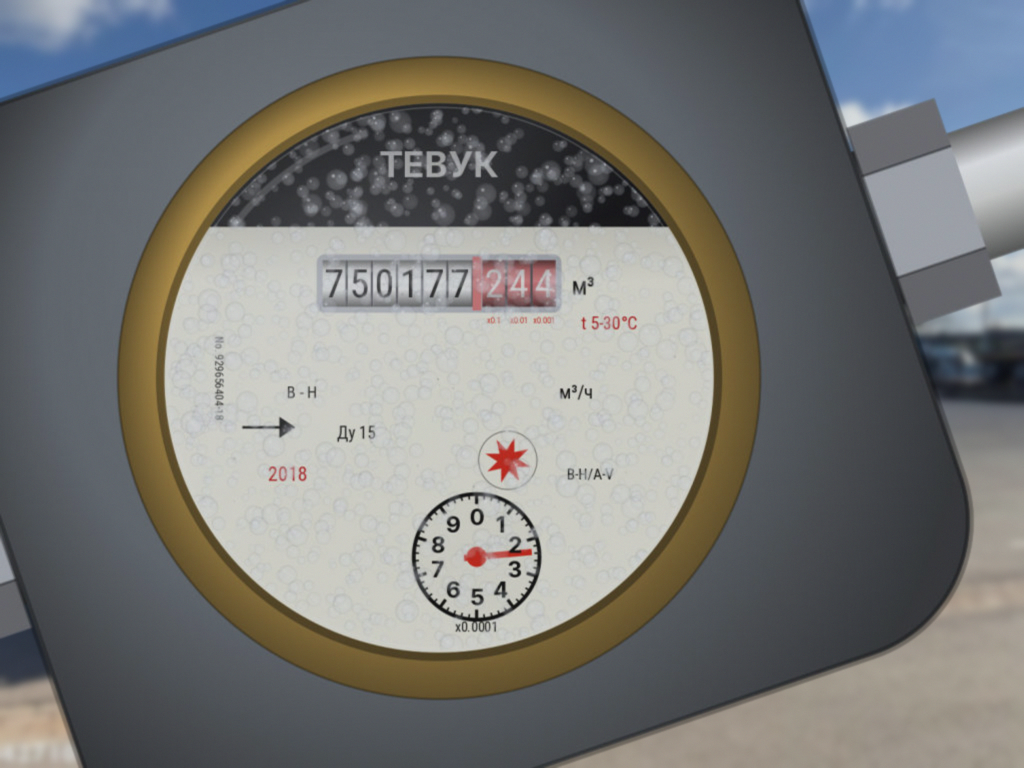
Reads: 750177.2442 m³
